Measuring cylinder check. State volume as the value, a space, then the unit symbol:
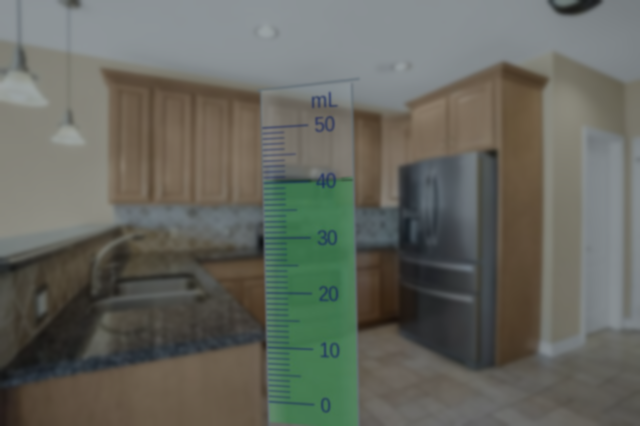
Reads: 40 mL
